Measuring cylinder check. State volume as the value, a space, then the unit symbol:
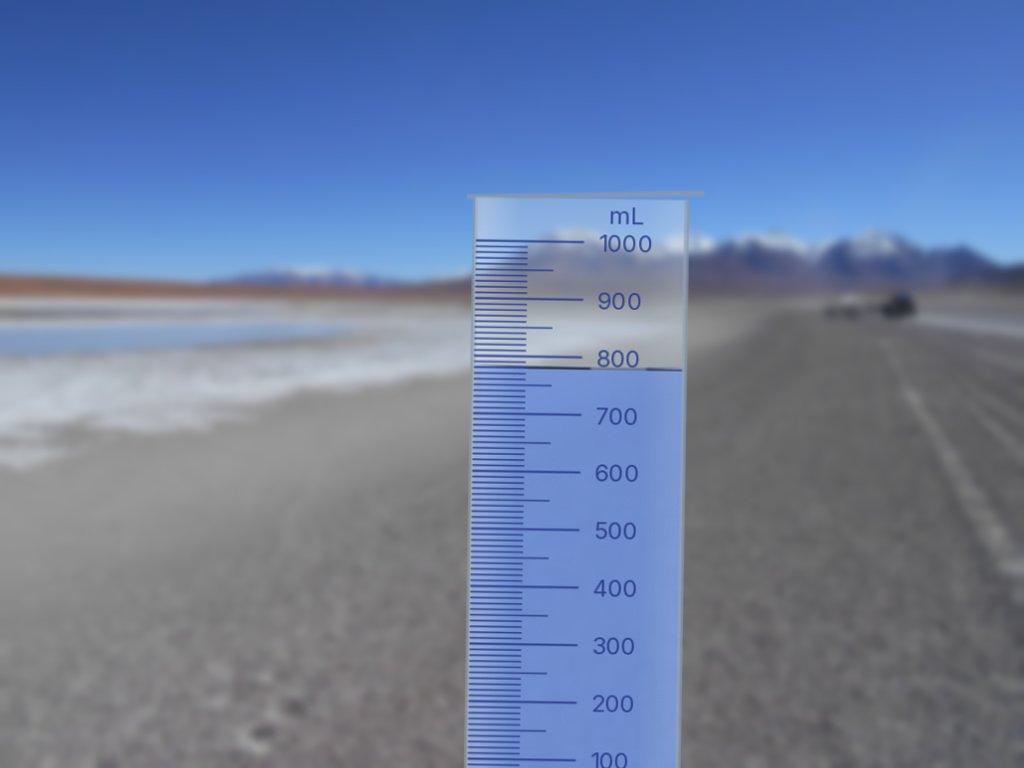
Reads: 780 mL
